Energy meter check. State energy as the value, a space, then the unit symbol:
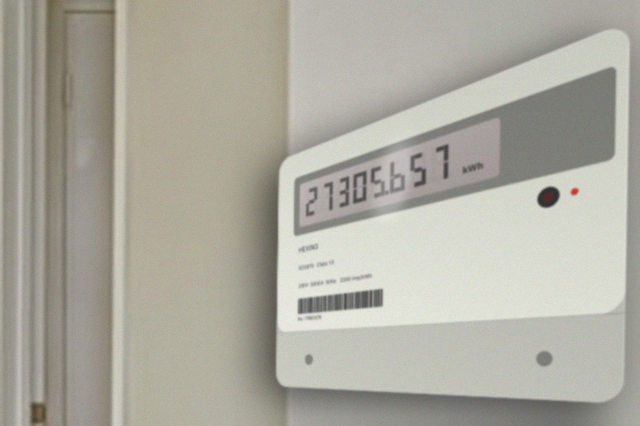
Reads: 27305.657 kWh
